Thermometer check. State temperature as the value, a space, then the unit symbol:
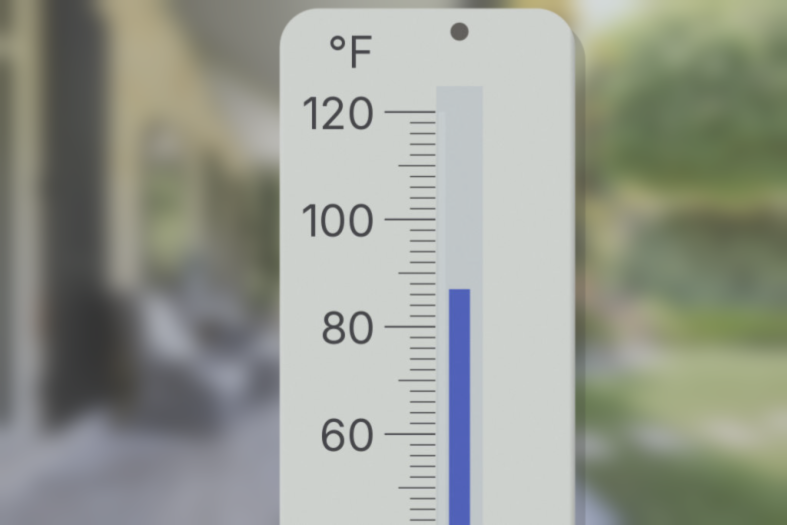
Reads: 87 °F
